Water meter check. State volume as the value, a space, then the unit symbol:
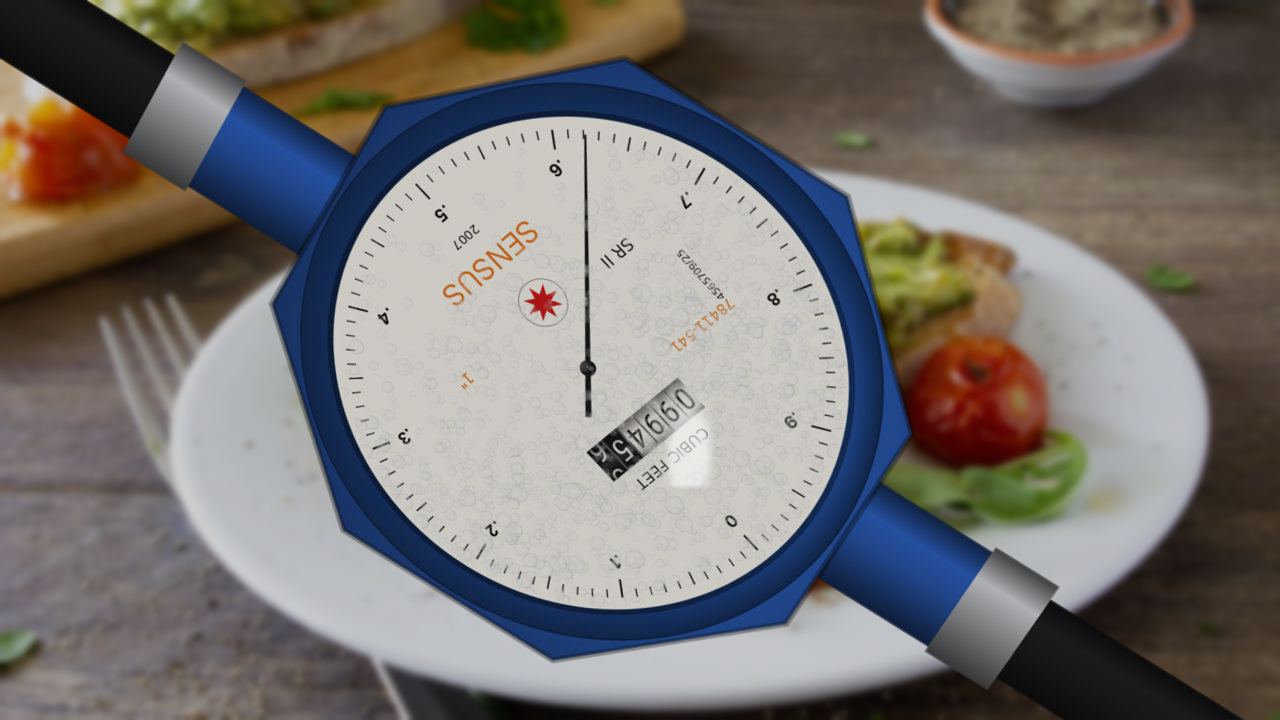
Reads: 99455.62 ft³
